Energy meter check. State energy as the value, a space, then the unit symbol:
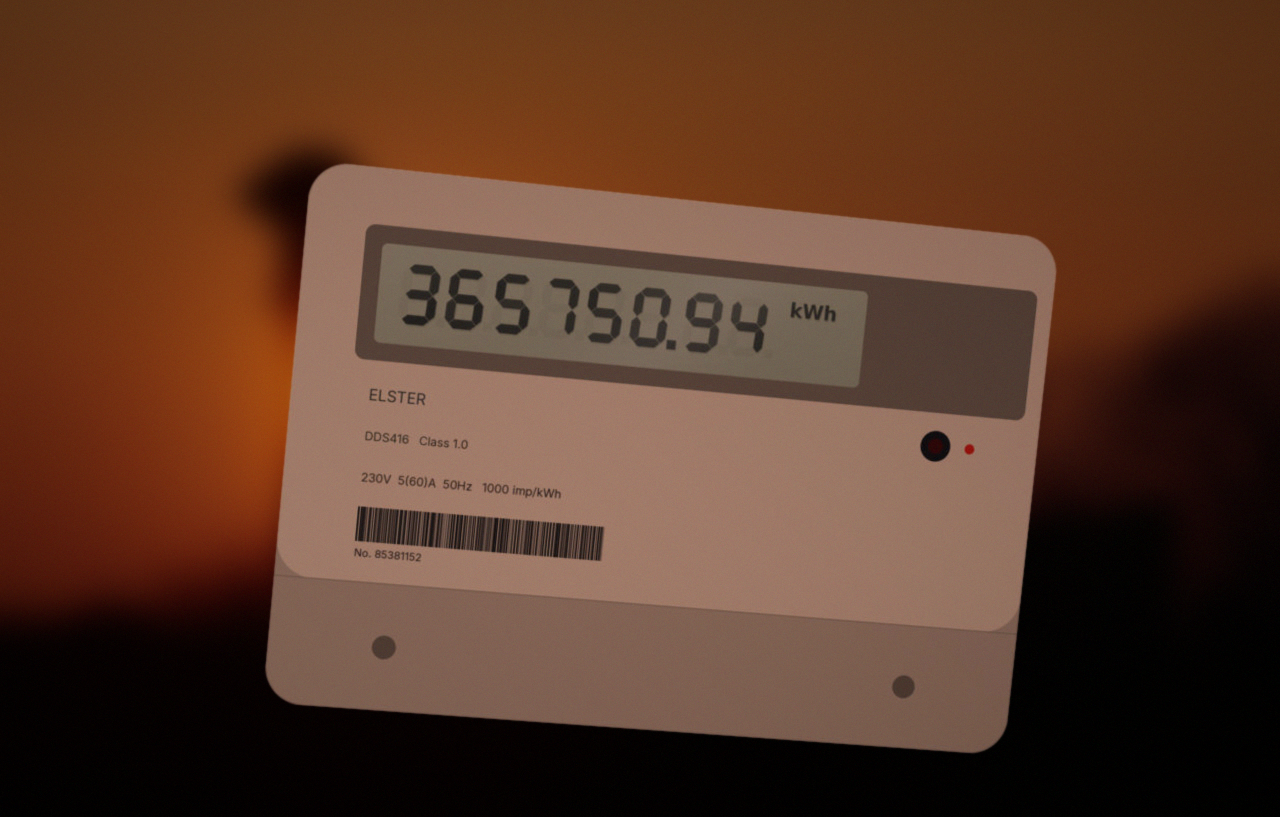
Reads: 365750.94 kWh
